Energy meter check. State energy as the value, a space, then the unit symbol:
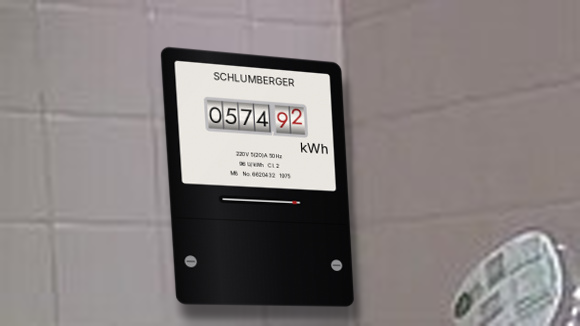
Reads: 574.92 kWh
